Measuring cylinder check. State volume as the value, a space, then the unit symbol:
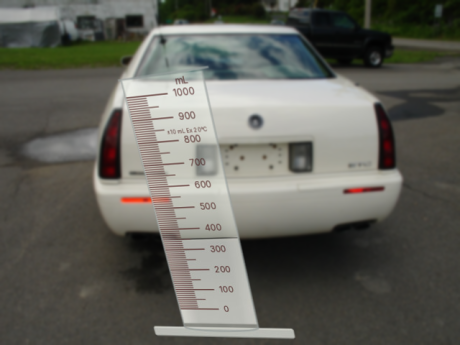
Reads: 350 mL
